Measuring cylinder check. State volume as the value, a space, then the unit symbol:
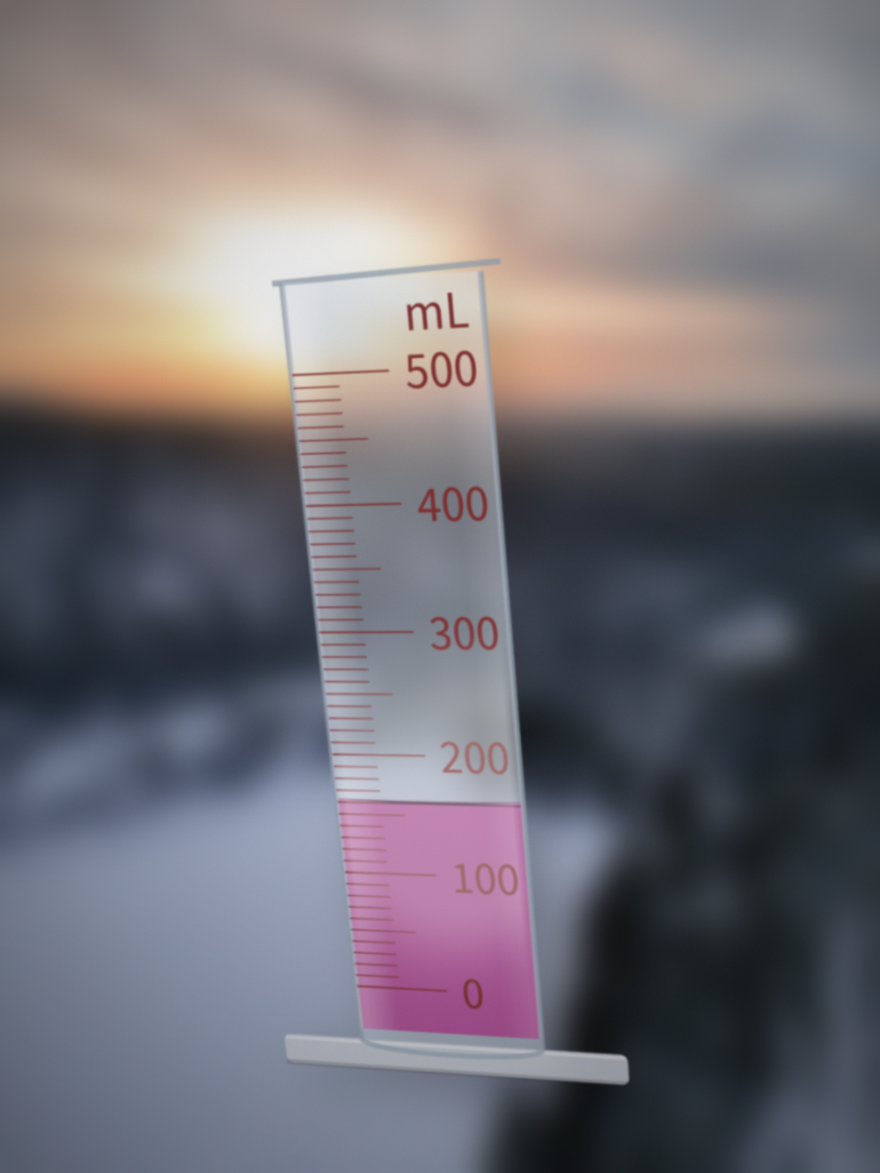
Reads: 160 mL
